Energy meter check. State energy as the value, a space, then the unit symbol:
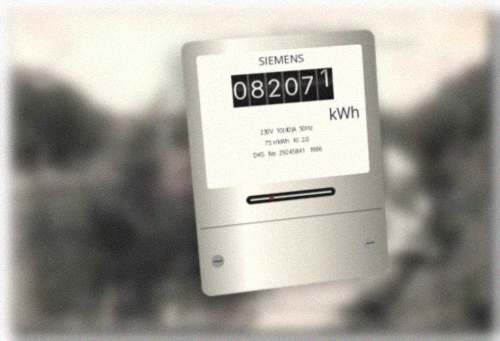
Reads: 82071 kWh
